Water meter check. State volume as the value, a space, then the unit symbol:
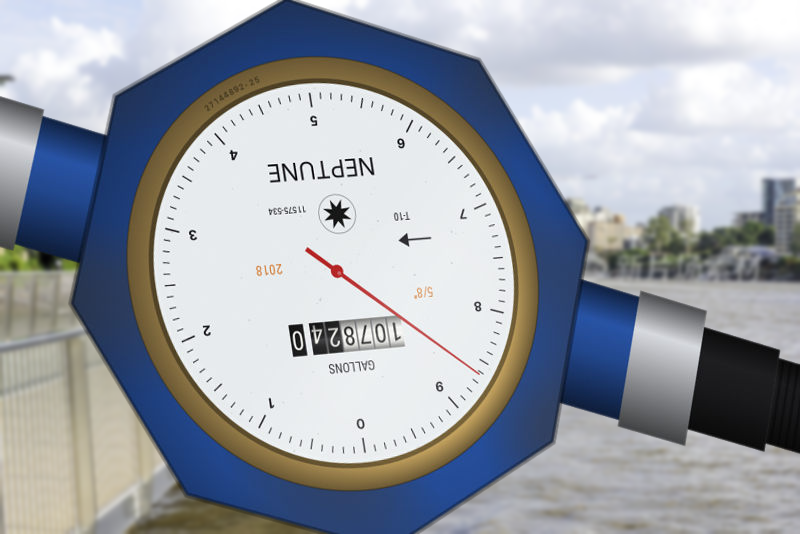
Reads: 1078238.6 gal
